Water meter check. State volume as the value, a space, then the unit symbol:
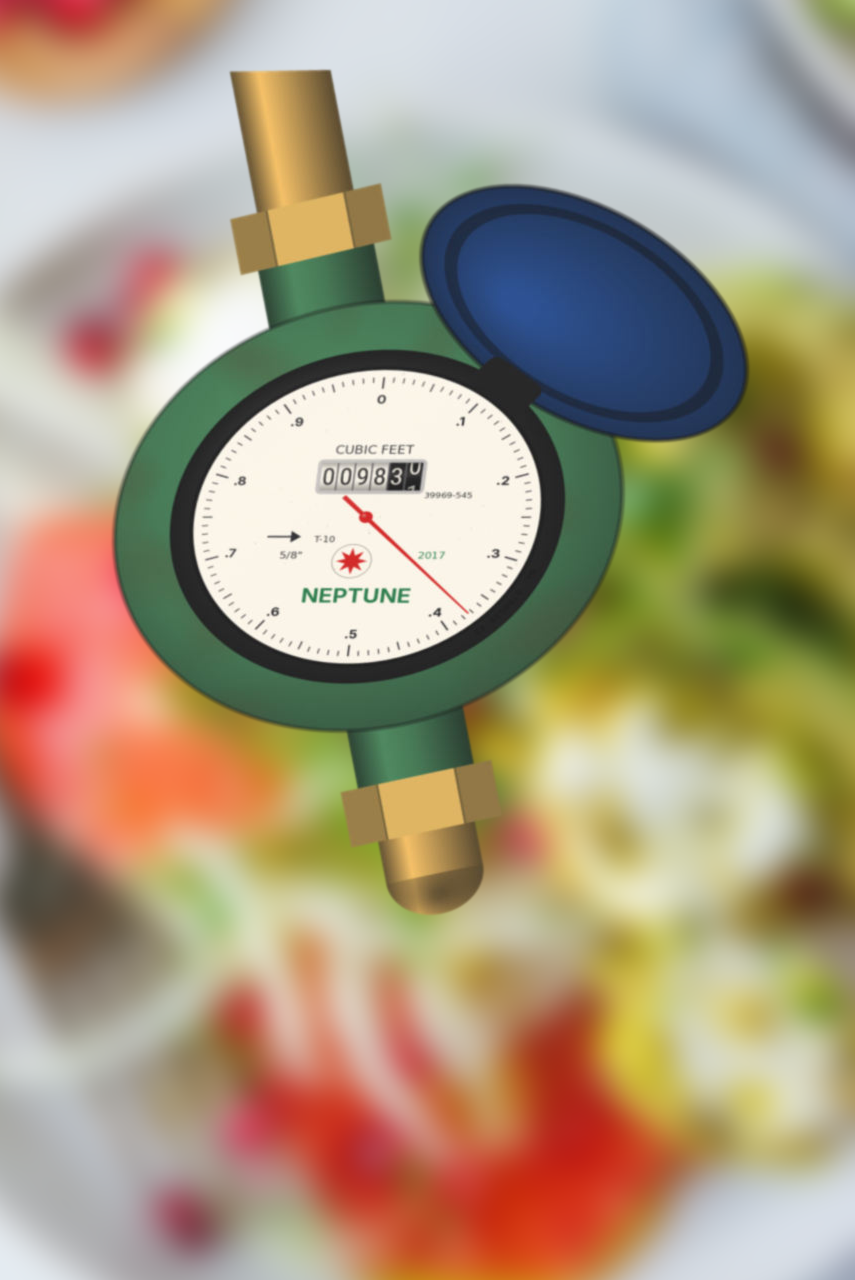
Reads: 9830.37 ft³
